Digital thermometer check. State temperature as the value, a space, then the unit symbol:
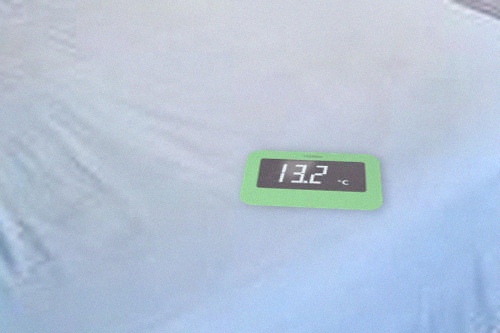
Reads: 13.2 °C
